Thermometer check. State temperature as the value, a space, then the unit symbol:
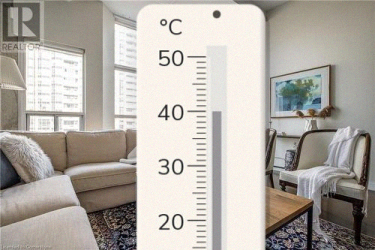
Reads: 40 °C
